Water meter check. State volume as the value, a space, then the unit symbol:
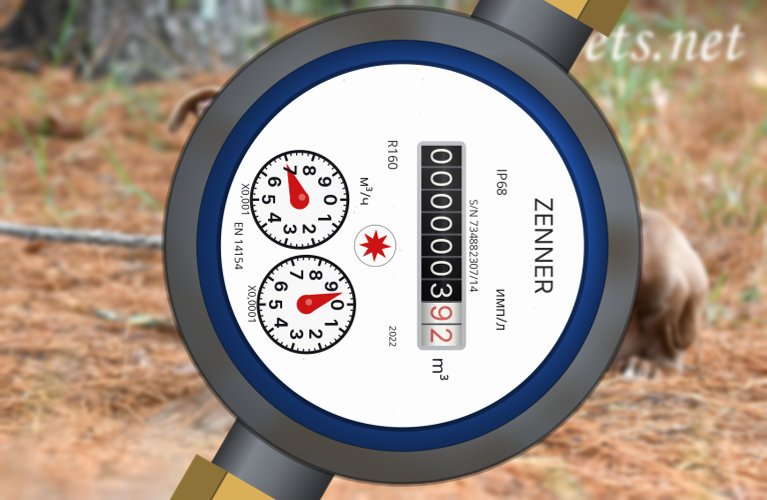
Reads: 3.9269 m³
